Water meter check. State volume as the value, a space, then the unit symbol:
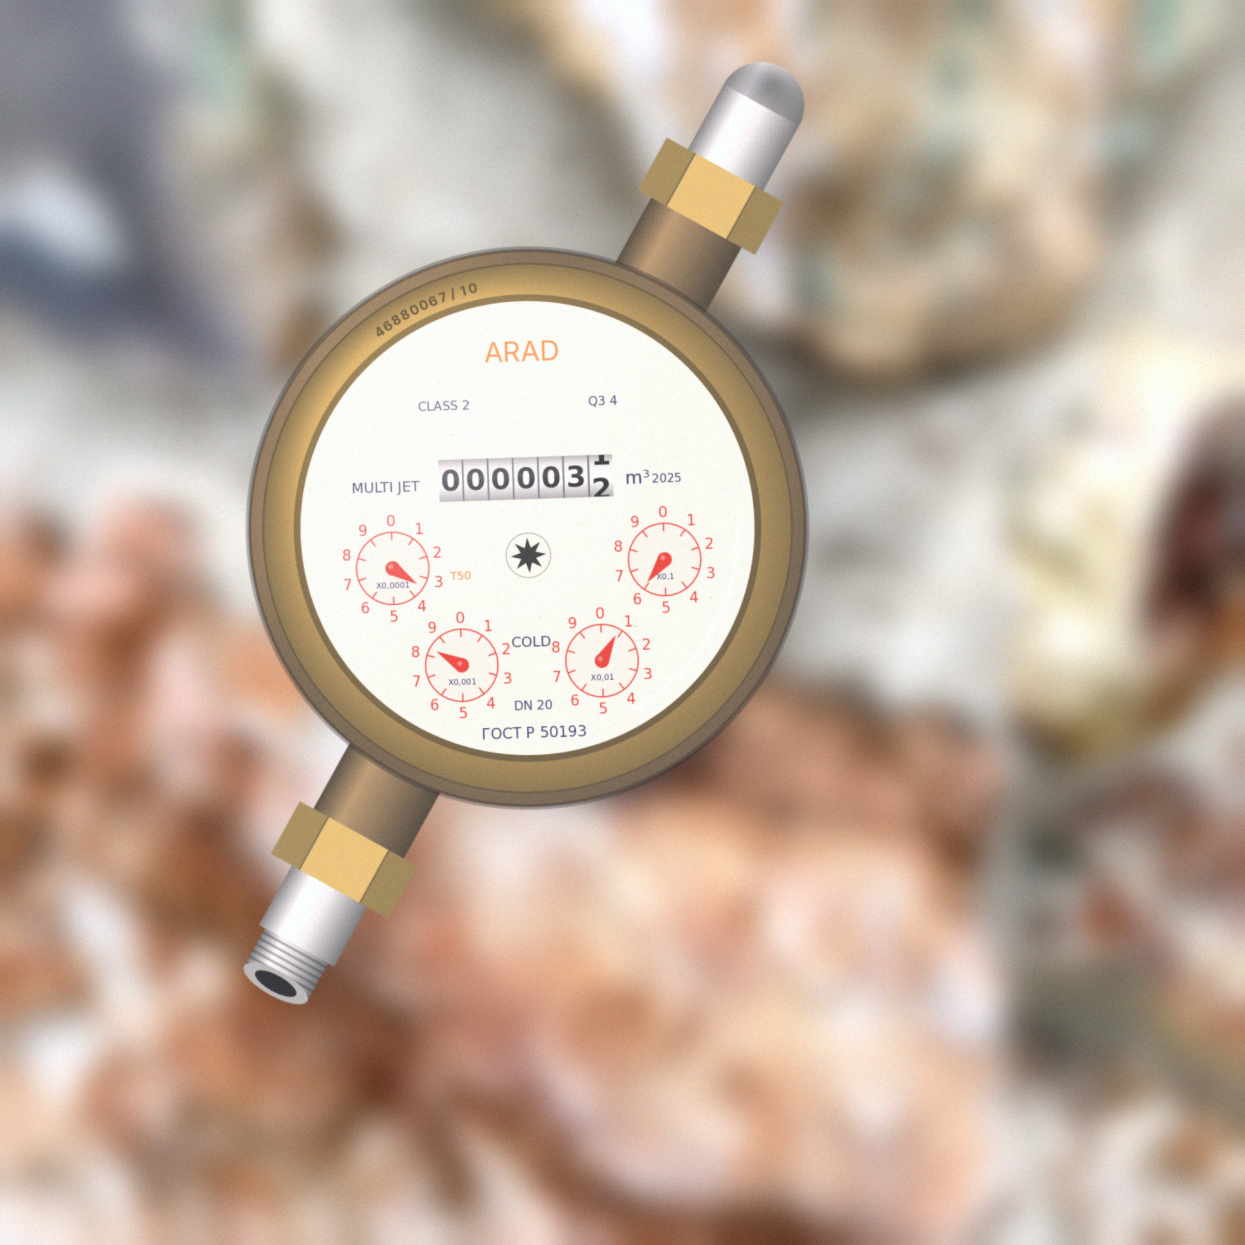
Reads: 31.6083 m³
